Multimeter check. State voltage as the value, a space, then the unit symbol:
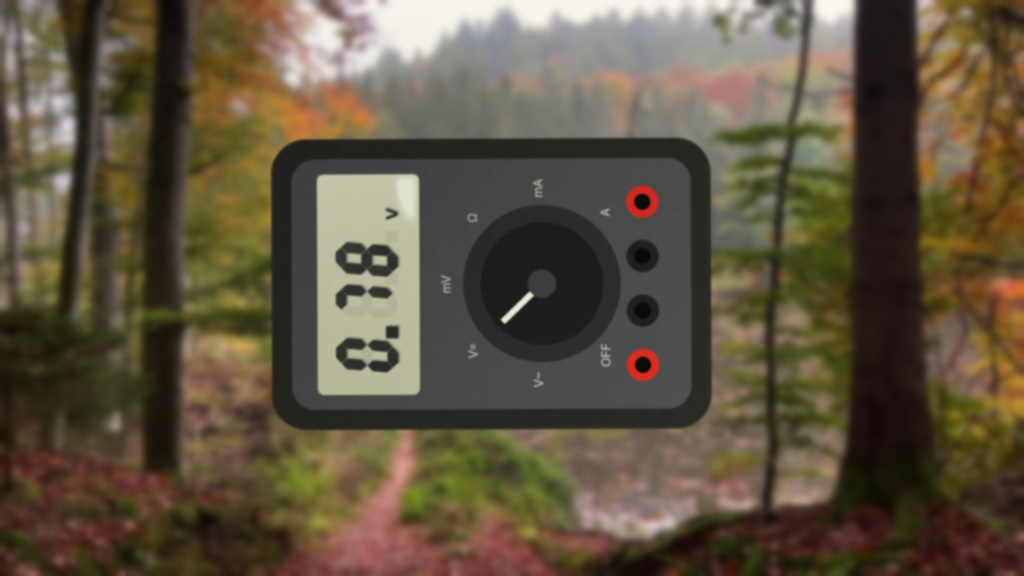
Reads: 0.78 V
